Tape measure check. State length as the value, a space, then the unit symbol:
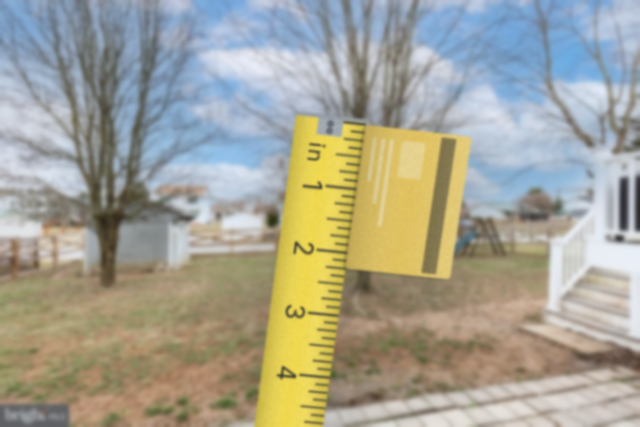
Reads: 2.25 in
